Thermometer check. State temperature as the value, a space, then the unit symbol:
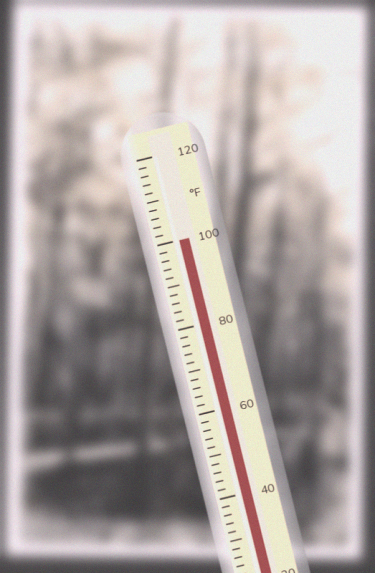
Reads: 100 °F
